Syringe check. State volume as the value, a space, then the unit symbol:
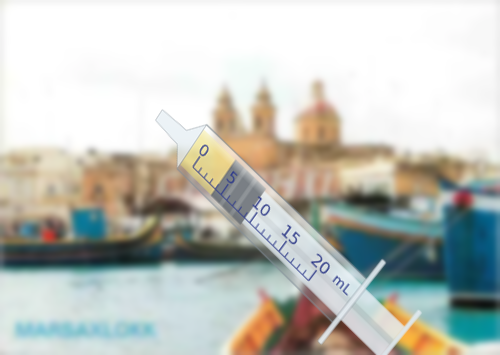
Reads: 4 mL
